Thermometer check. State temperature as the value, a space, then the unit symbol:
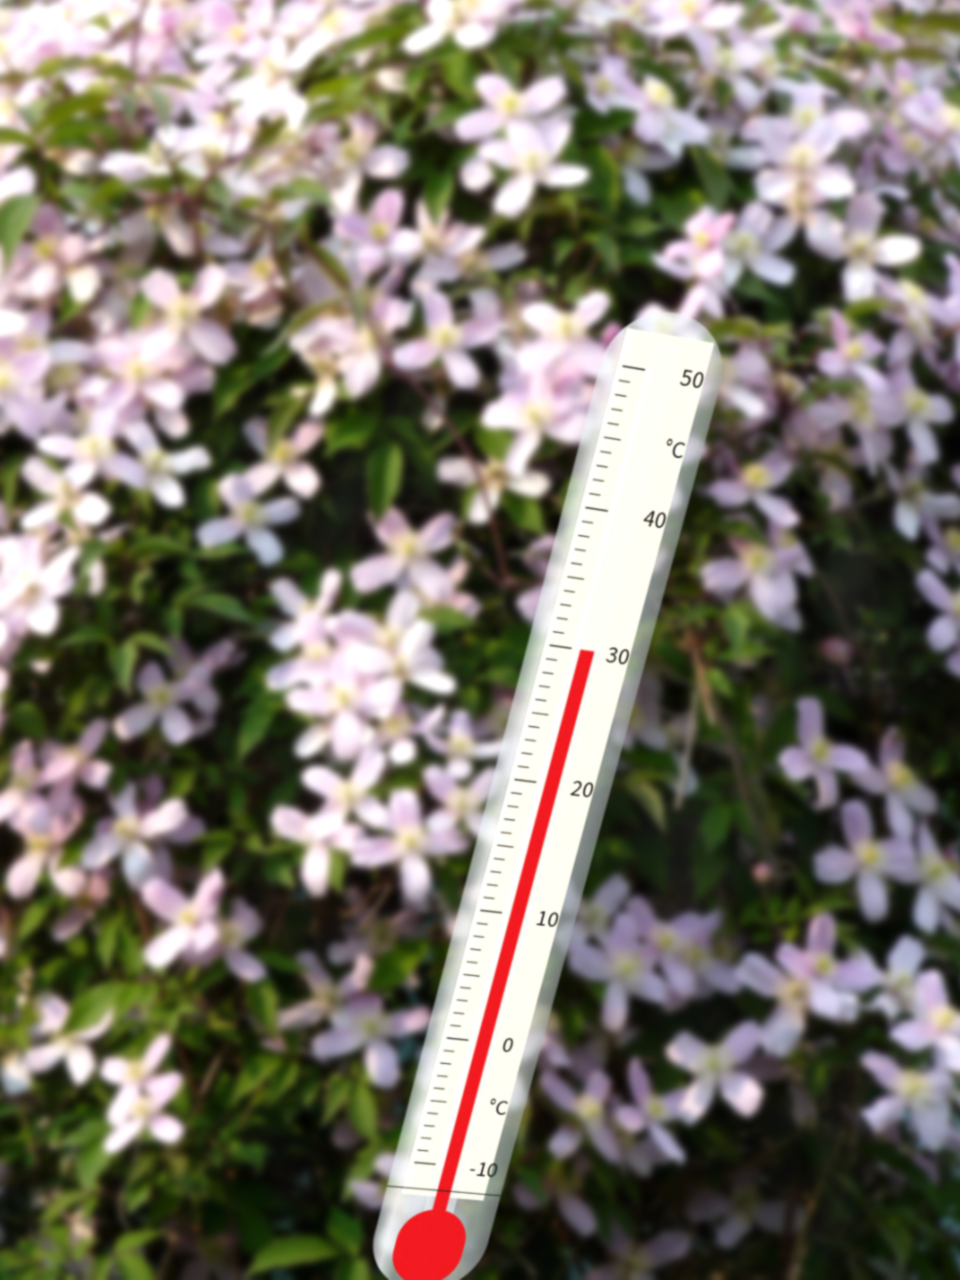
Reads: 30 °C
